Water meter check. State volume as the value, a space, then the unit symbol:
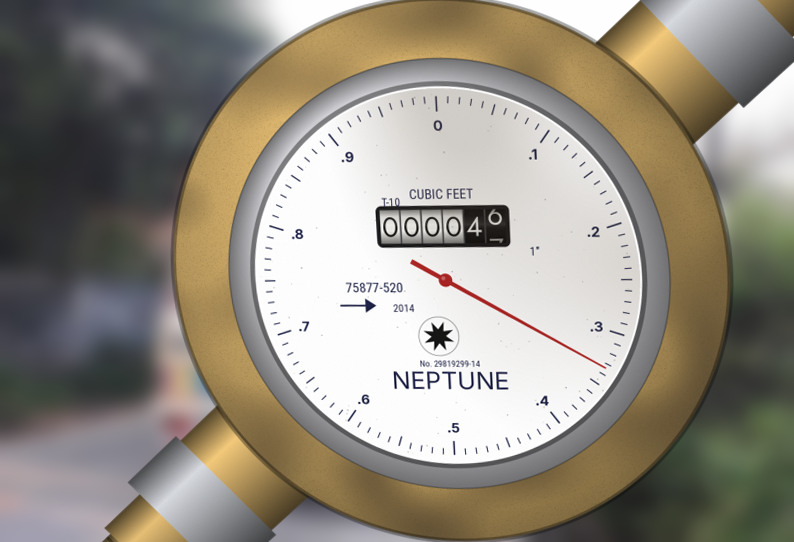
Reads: 46.33 ft³
